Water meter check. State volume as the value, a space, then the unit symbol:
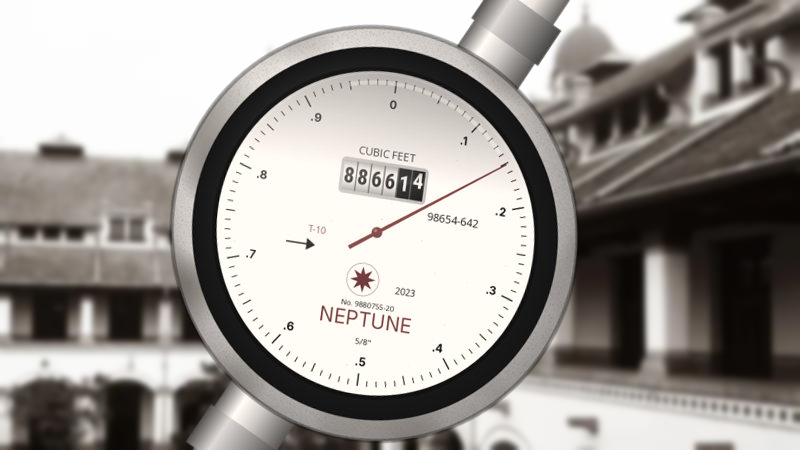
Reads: 886614.15 ft³
